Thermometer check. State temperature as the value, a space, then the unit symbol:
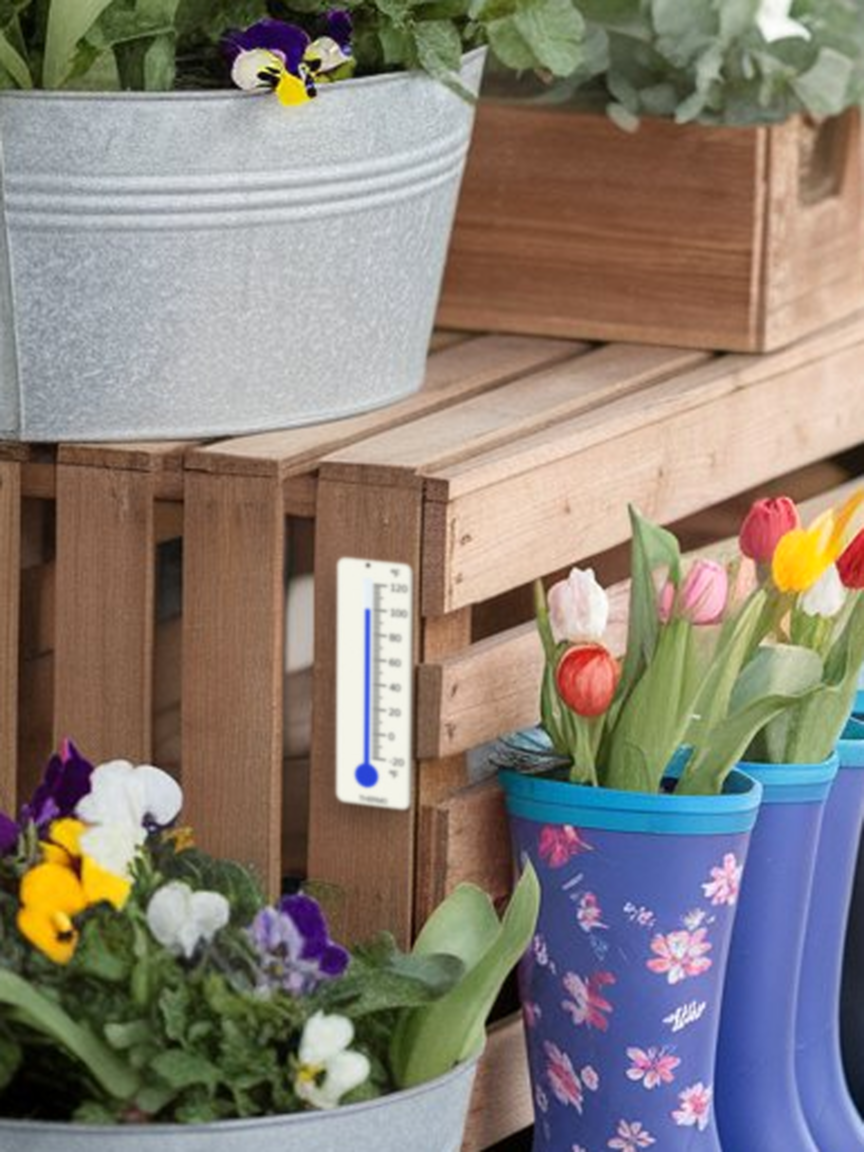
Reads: 100 °F
